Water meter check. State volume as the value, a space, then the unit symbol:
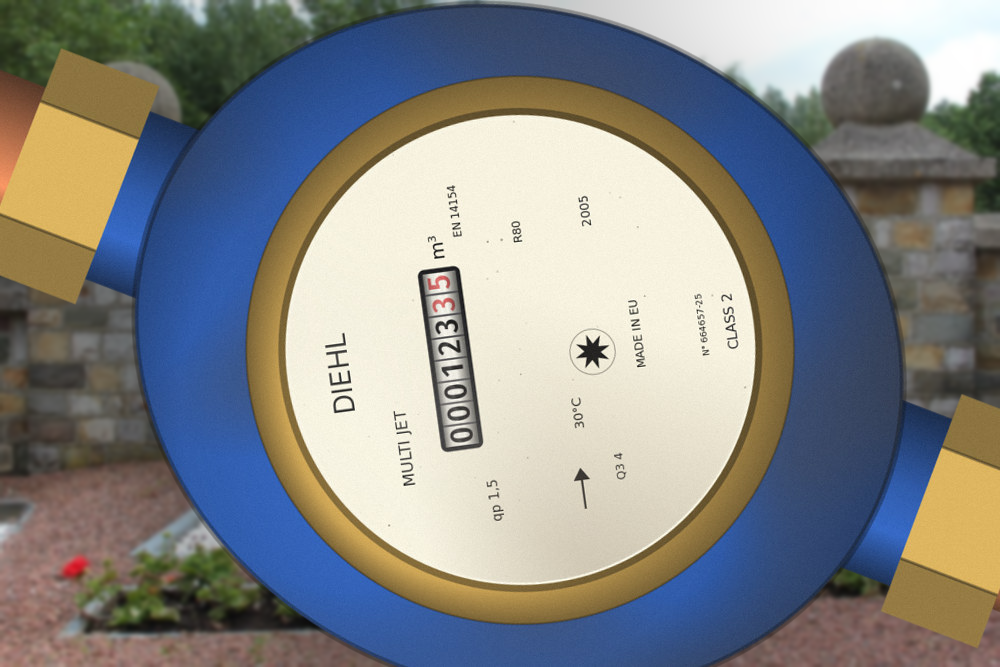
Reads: 123.35 m³
